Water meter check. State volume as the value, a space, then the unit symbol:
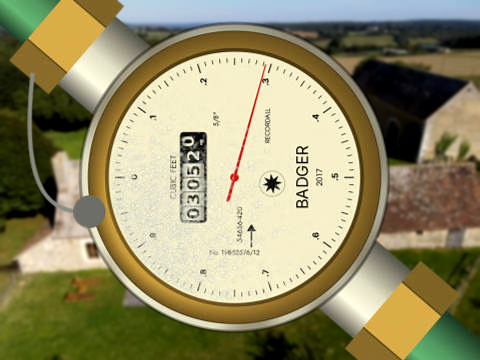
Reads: 30520.29 ft³
